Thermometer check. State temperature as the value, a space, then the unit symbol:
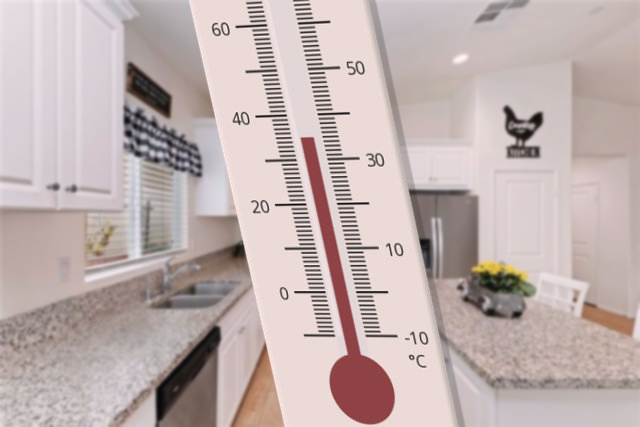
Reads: 35 °C
